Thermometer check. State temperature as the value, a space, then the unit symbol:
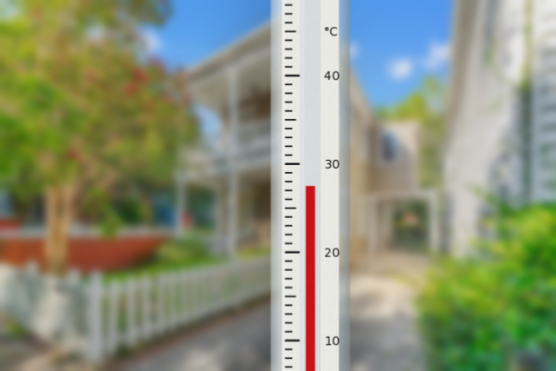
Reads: 27.5 °C
